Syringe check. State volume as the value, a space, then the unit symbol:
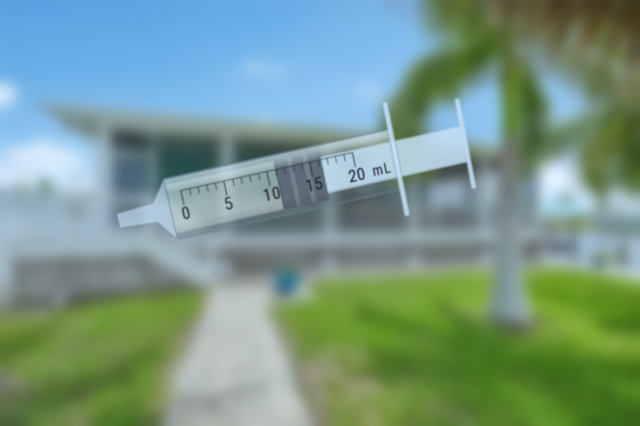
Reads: 11 mL
